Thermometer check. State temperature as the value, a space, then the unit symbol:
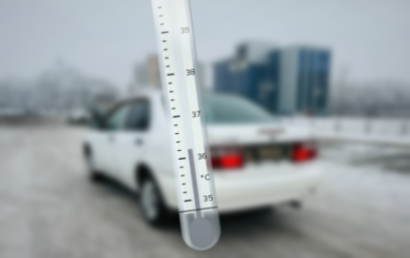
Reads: 36.2 °C
